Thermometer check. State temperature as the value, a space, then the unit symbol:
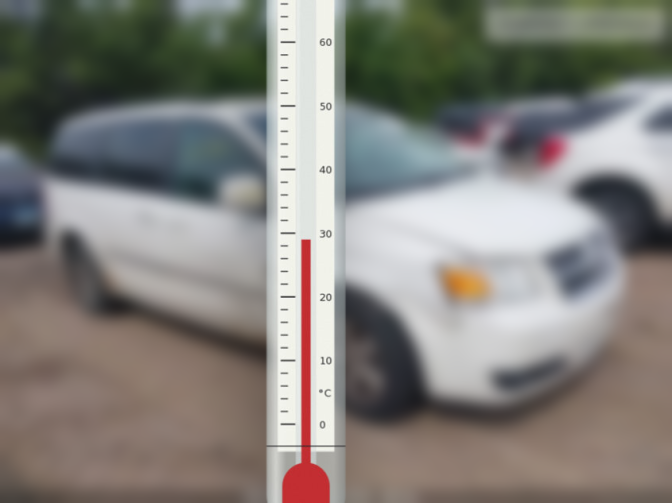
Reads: 29 °C
